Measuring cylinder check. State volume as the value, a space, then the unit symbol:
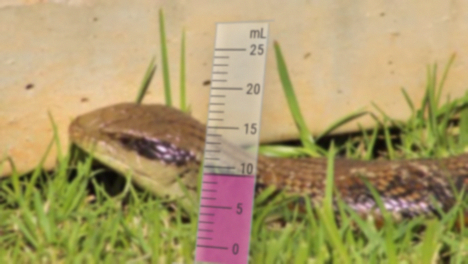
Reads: 9 mL
